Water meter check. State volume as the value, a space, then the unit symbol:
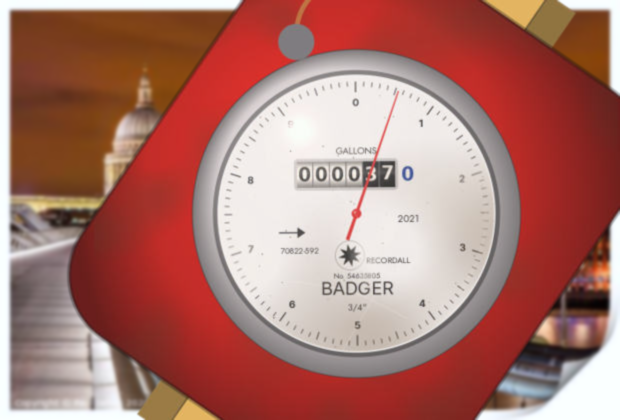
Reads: 370.5 gal
